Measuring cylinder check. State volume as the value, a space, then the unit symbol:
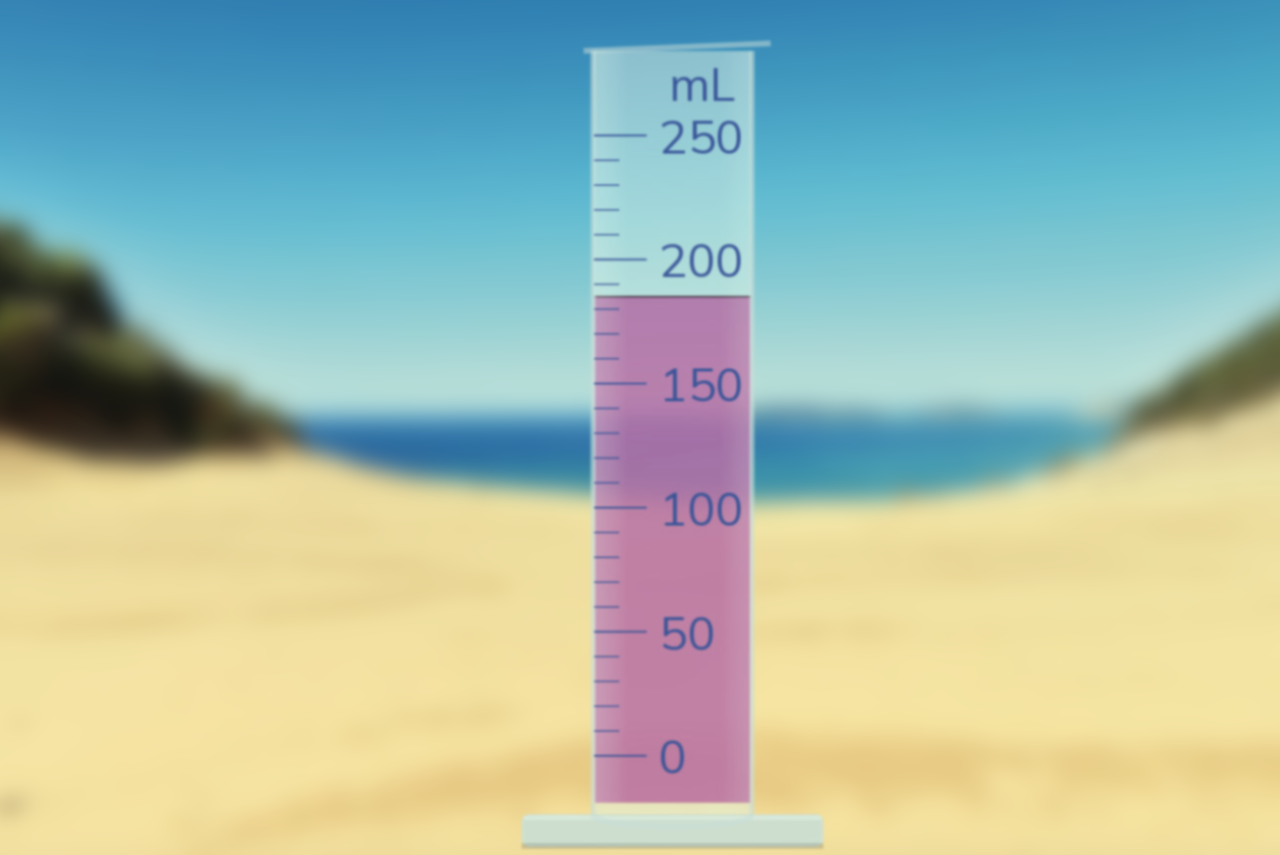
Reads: 185 mL
